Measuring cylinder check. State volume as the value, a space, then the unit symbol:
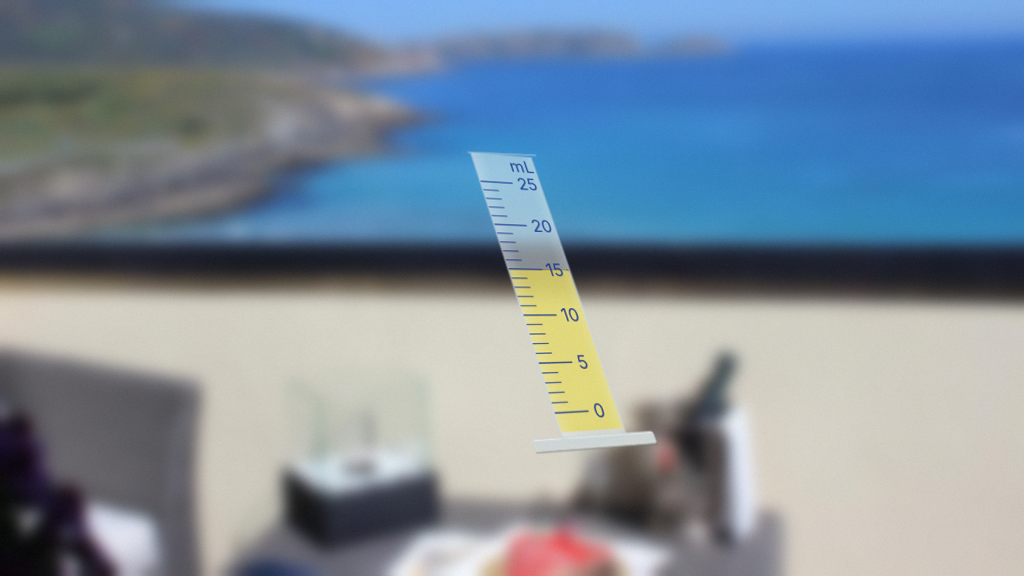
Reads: 15 mL
